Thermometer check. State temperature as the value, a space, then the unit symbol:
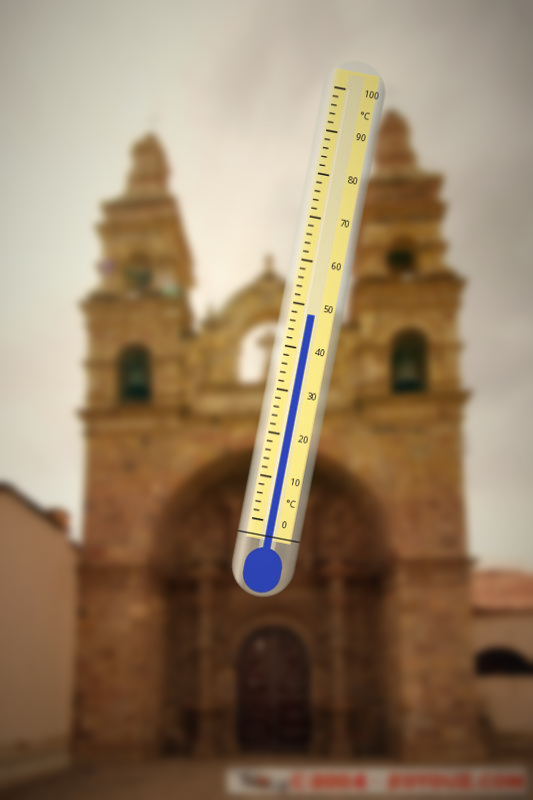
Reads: 48 °C
